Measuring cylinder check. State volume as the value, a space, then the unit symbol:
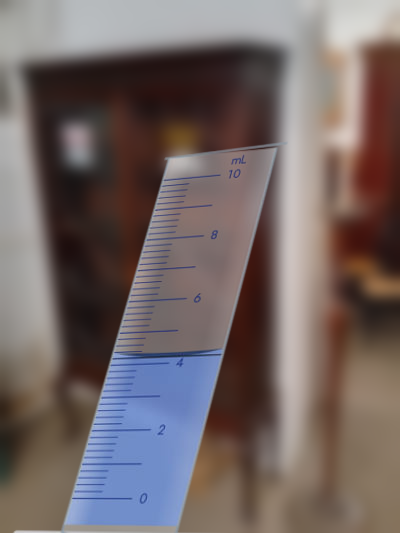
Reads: 4.2 mL
